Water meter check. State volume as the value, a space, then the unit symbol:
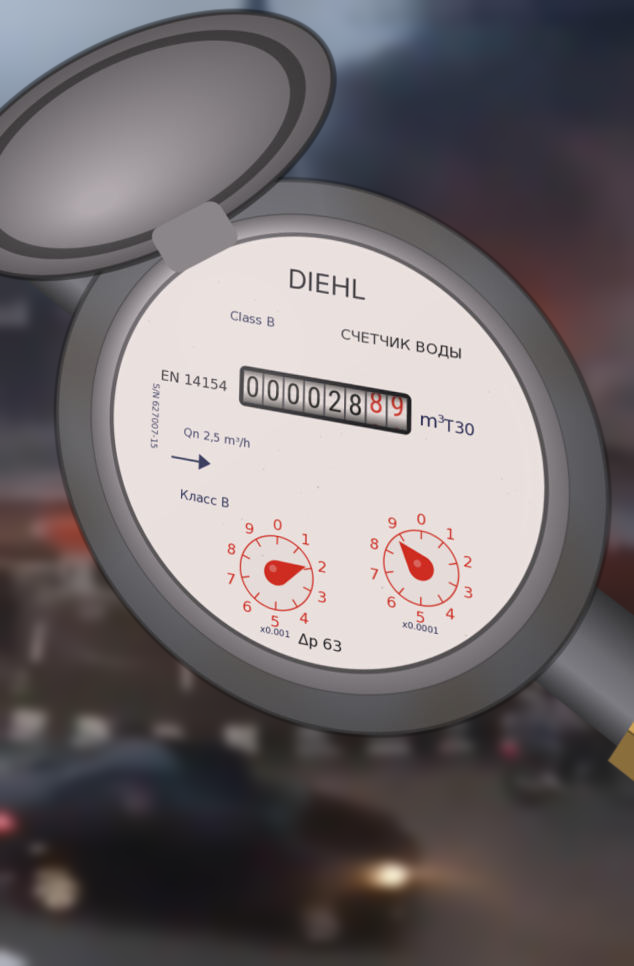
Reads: 28.8918 m³
